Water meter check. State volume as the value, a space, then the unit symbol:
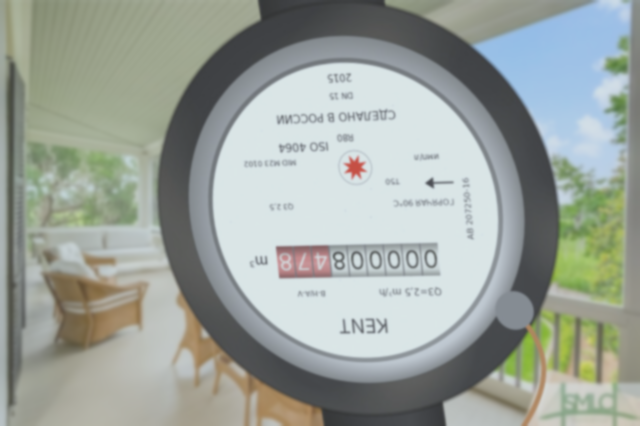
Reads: 8.478 m³
